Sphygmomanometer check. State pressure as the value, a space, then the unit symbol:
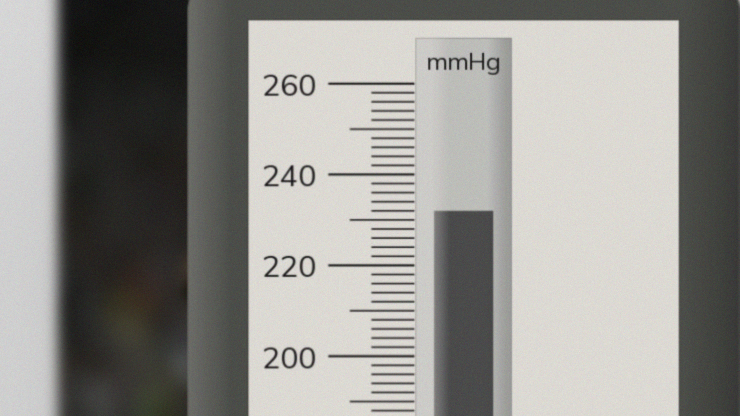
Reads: 232 mmHg
